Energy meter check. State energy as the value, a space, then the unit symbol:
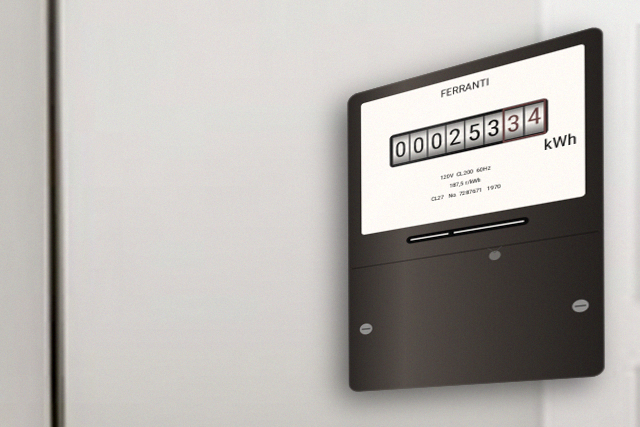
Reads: 253.34 kWh
